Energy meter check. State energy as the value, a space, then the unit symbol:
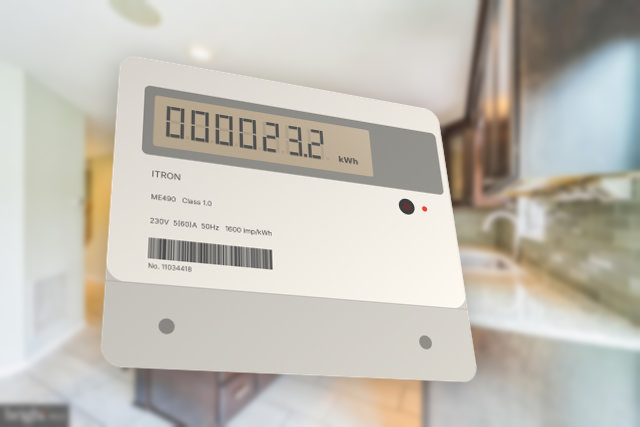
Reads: 23.2 kWh
